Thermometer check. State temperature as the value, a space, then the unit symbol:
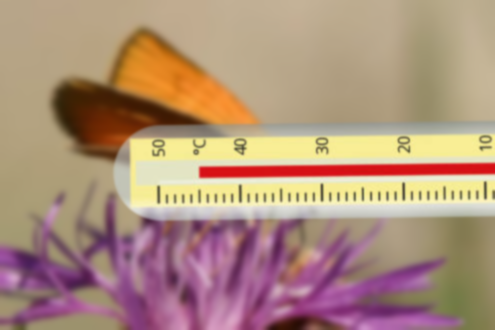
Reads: 45 °C
